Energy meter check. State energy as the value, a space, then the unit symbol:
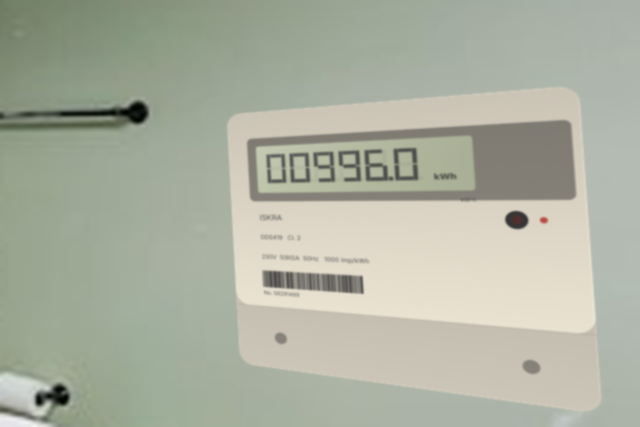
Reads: 996.0 kWh
